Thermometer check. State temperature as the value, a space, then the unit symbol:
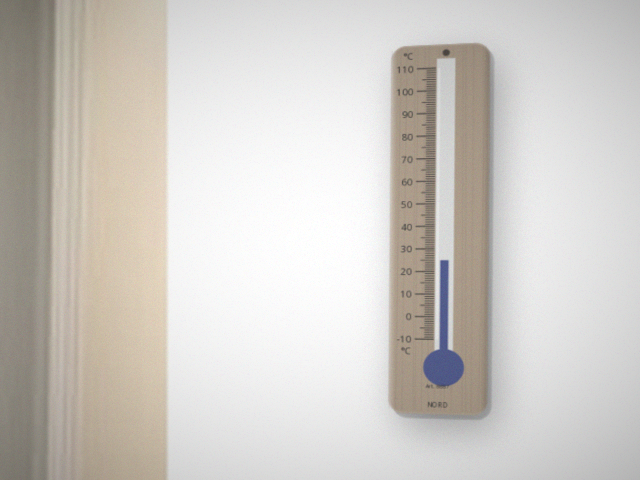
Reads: 25 °C
